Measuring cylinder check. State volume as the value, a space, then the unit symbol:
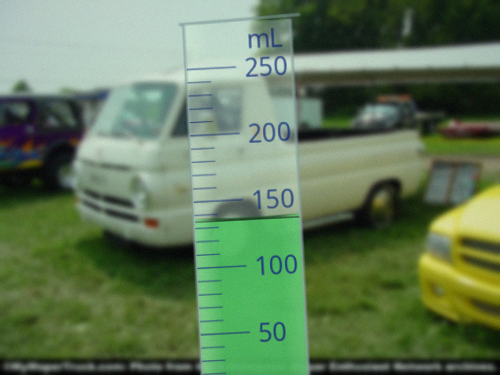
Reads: 135 mL
